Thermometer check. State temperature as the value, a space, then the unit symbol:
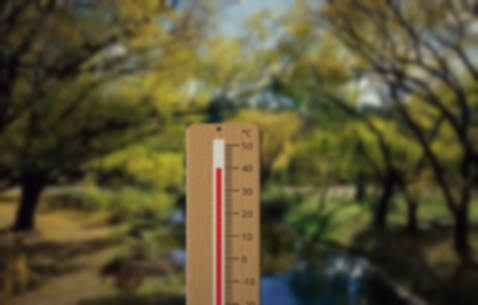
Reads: 40 °C
